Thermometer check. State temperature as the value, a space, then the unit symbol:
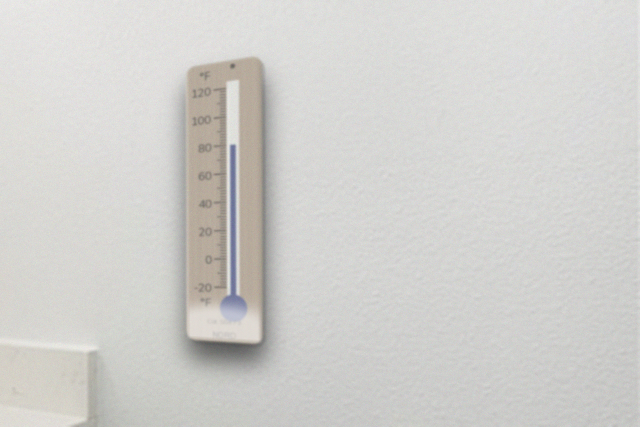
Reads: 80 °F
